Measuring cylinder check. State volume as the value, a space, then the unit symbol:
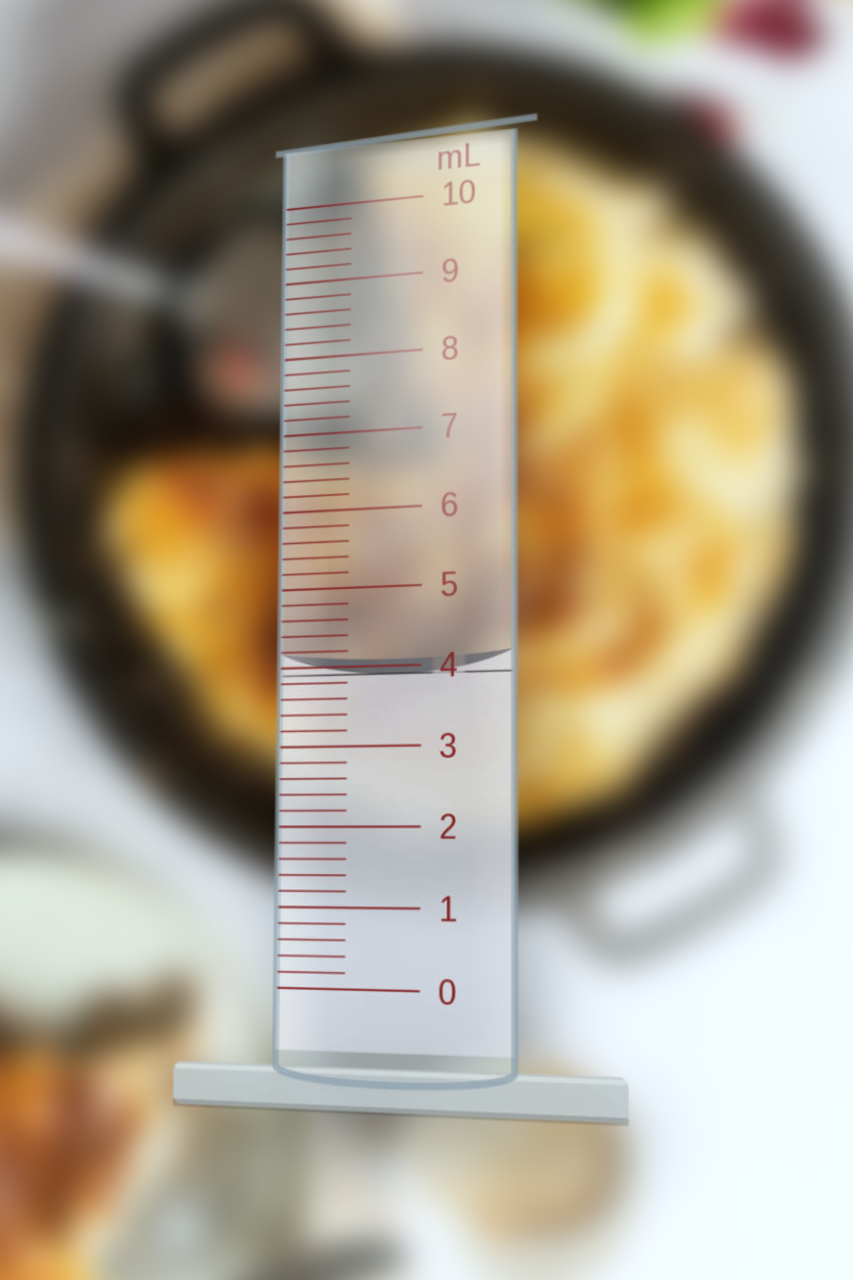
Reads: 3.9 mL
